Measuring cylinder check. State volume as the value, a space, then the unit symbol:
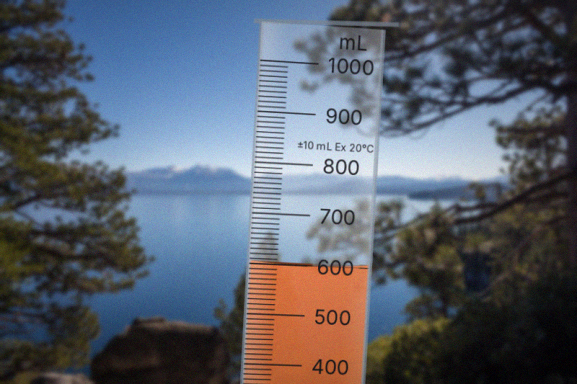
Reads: 600 mL
